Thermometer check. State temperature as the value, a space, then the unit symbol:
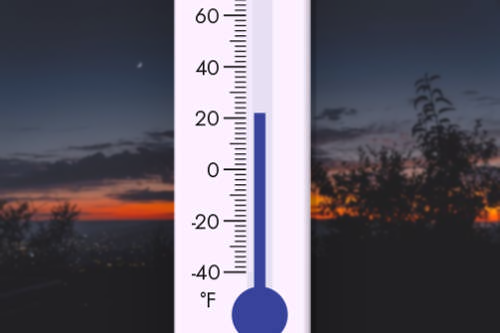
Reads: 22 °F
